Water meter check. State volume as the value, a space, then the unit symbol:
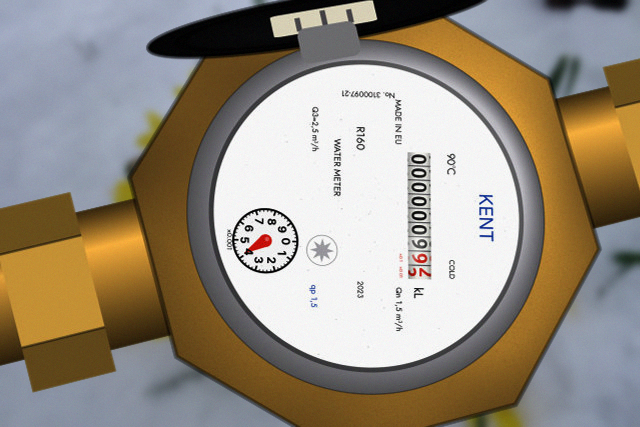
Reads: 9.924 kL
